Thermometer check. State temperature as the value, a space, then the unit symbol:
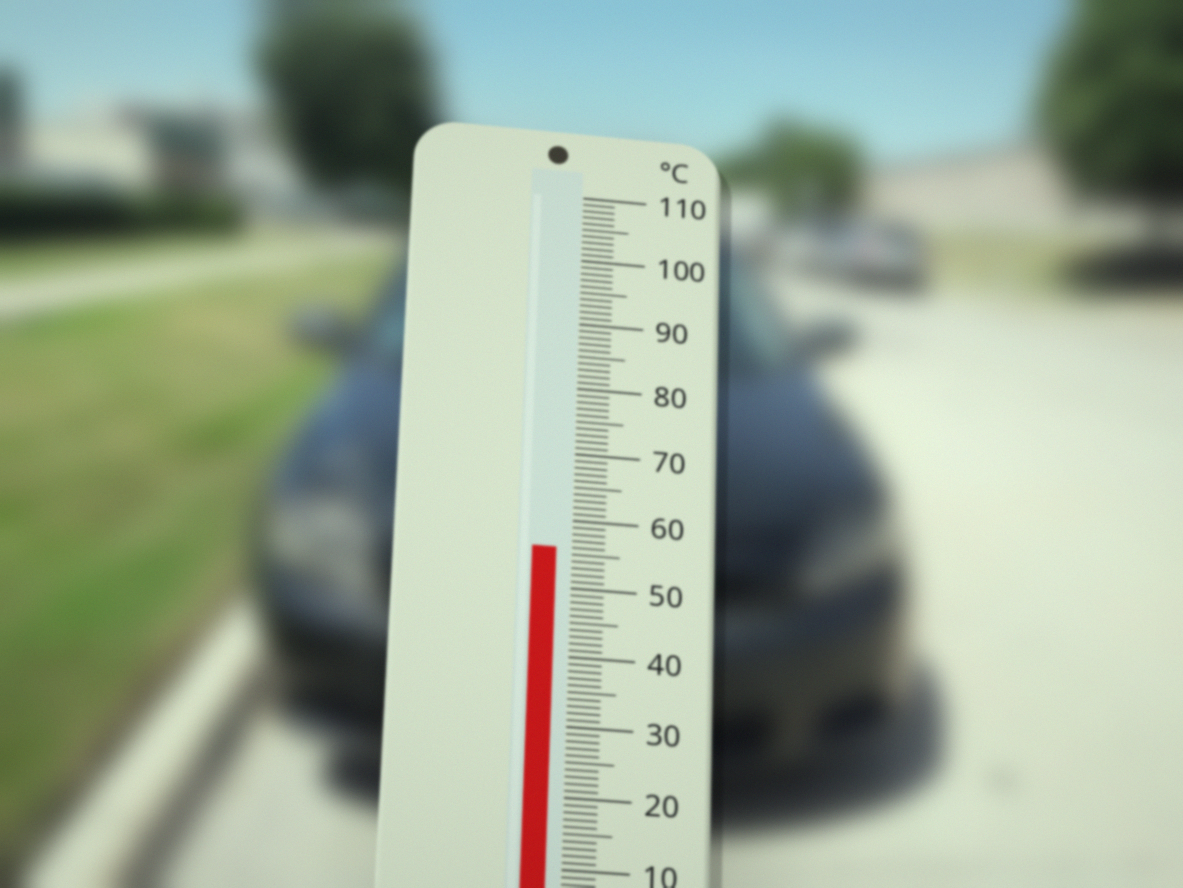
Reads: 56 °C
